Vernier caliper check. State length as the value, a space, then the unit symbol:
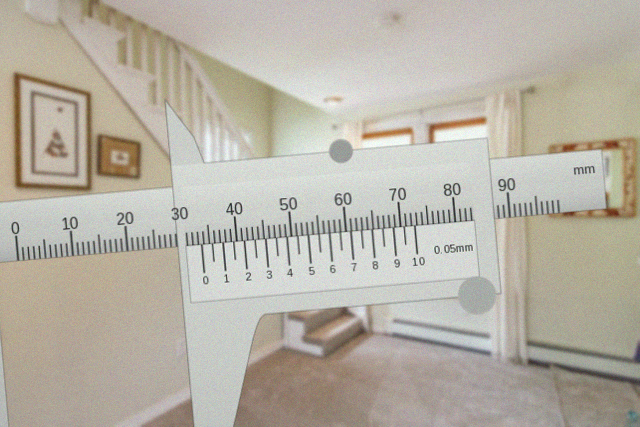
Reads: 33.6 mm
